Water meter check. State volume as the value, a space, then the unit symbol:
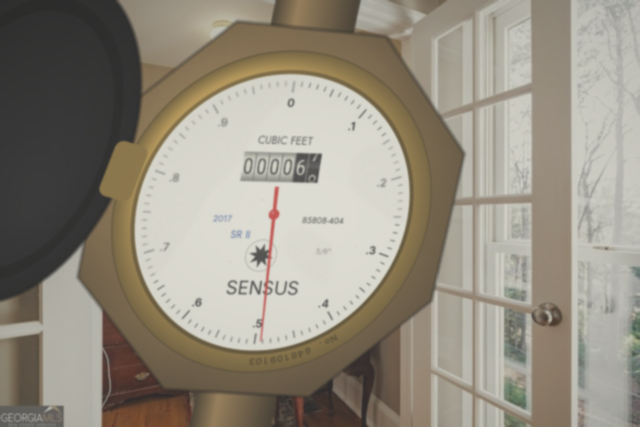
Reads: 67.49 ft³
